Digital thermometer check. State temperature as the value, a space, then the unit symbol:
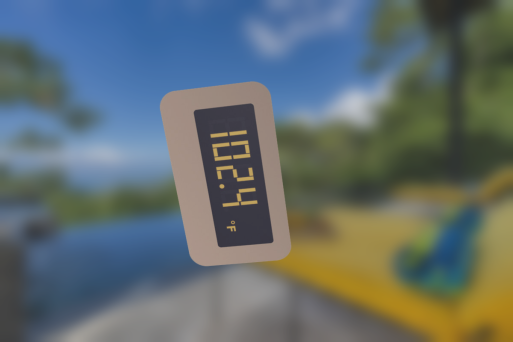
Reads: 102.4 °F
